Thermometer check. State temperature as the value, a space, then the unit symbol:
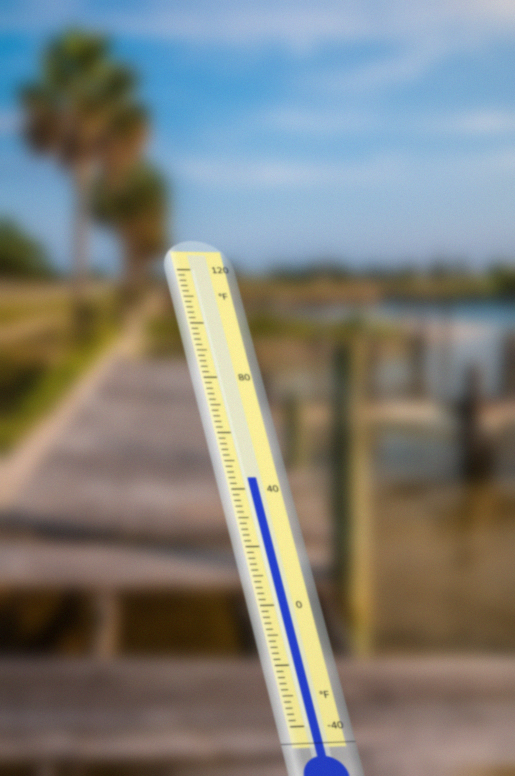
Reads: 44 °F
